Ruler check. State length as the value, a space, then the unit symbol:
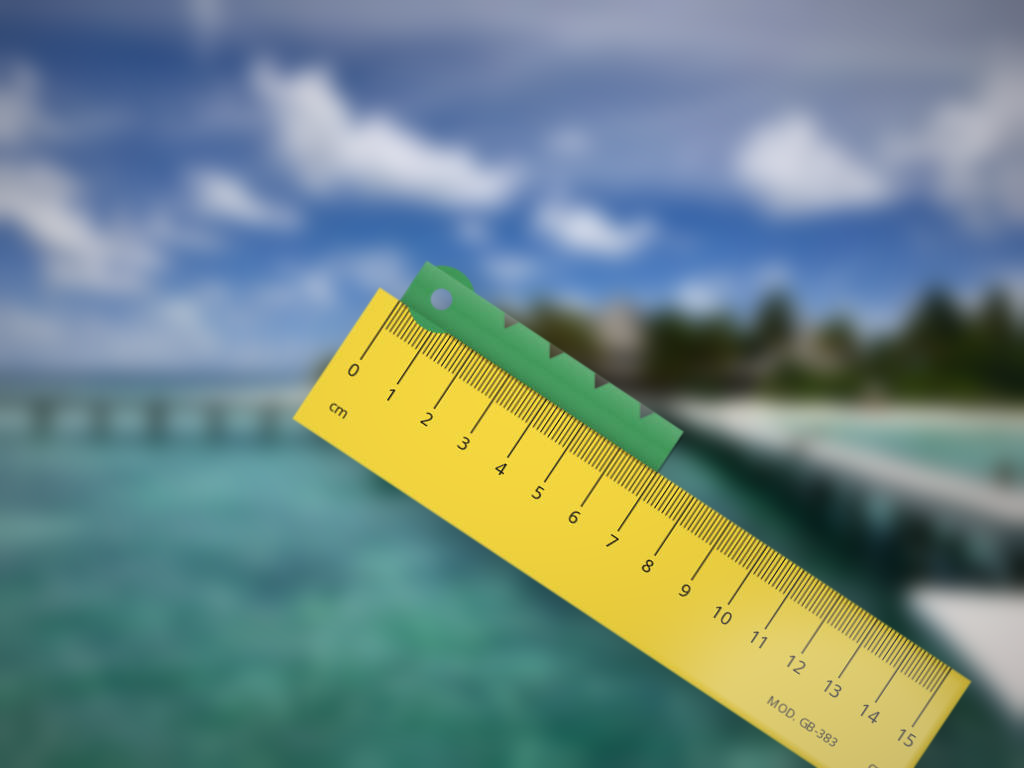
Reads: 7 cm
